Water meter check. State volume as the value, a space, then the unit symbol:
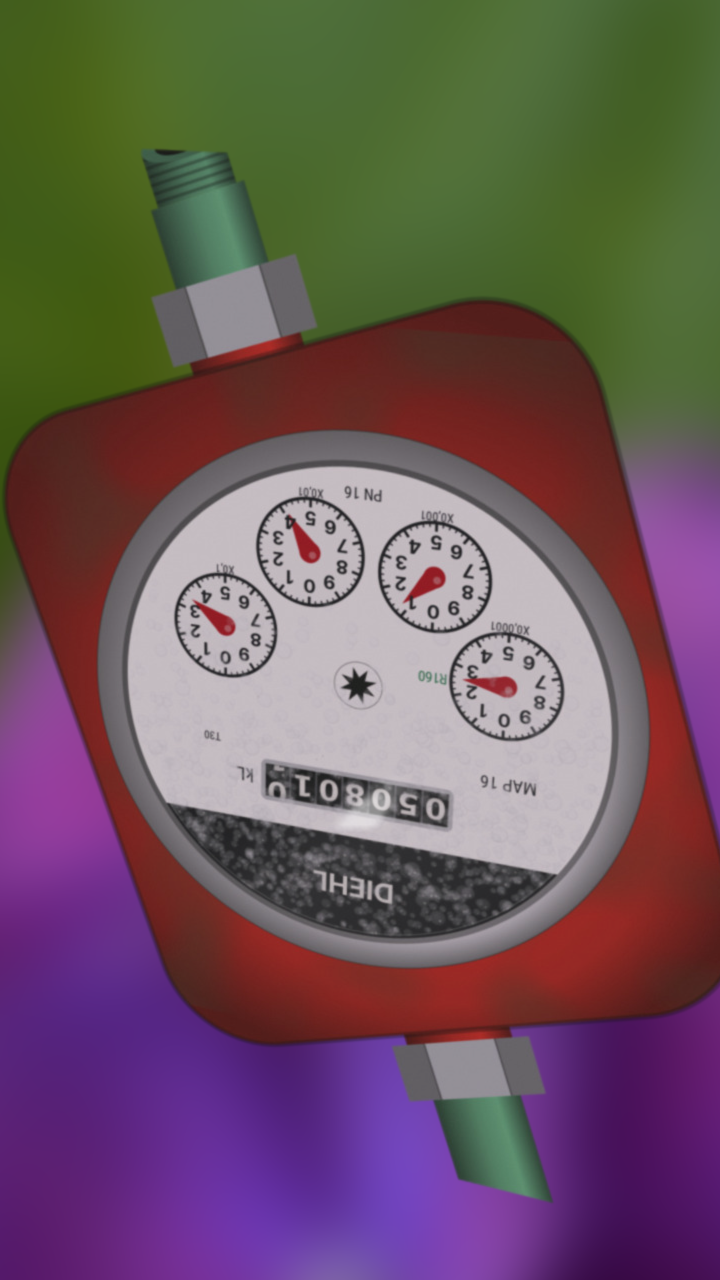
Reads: 508010.3412 kL
